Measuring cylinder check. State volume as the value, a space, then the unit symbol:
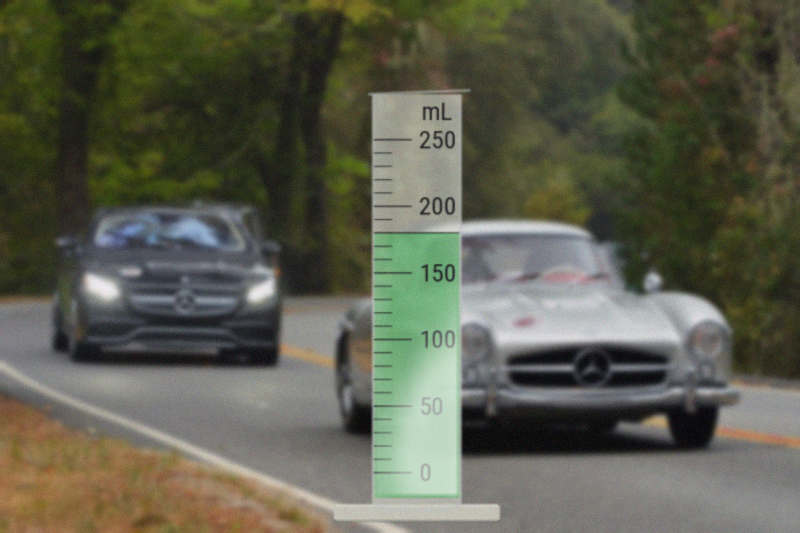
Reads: 180 mL
